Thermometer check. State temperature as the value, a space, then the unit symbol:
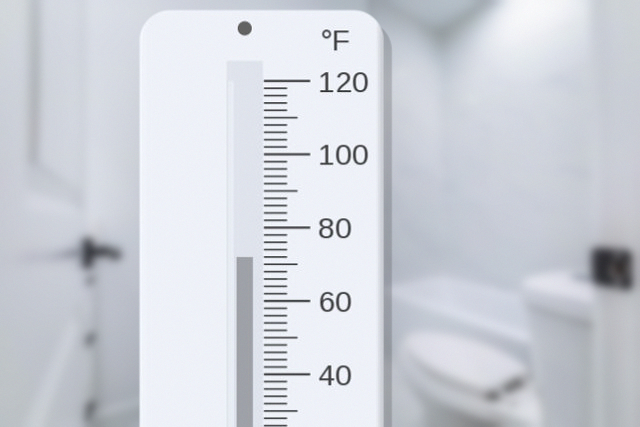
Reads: 72 °F
